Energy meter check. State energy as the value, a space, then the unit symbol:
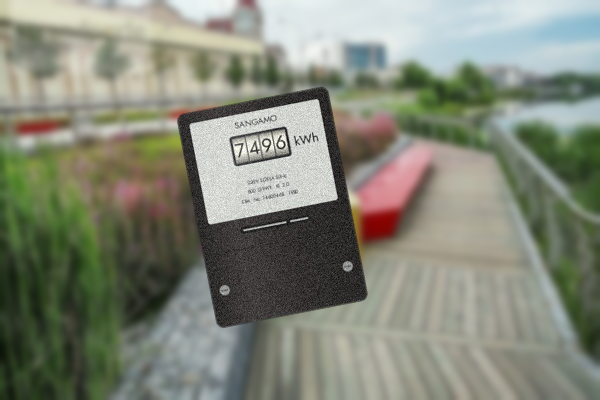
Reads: 7496 kWh
